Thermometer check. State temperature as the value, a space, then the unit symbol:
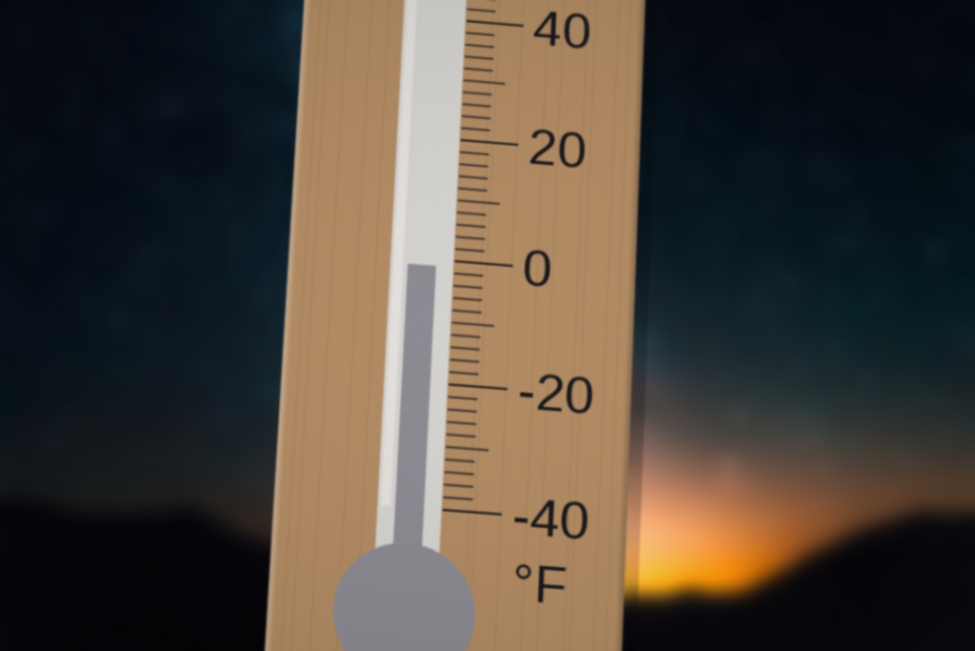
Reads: -1 °F
